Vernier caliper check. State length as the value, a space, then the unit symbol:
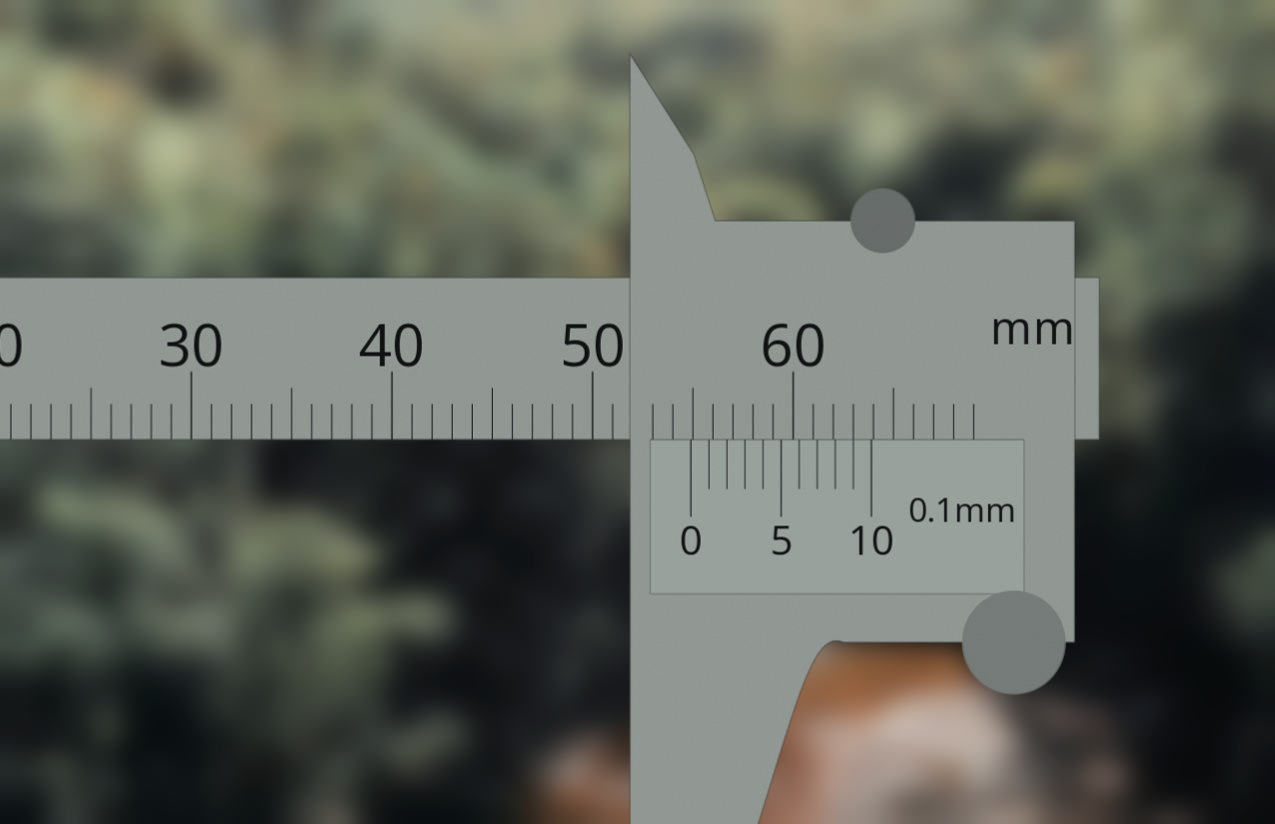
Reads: 54.9 mm
